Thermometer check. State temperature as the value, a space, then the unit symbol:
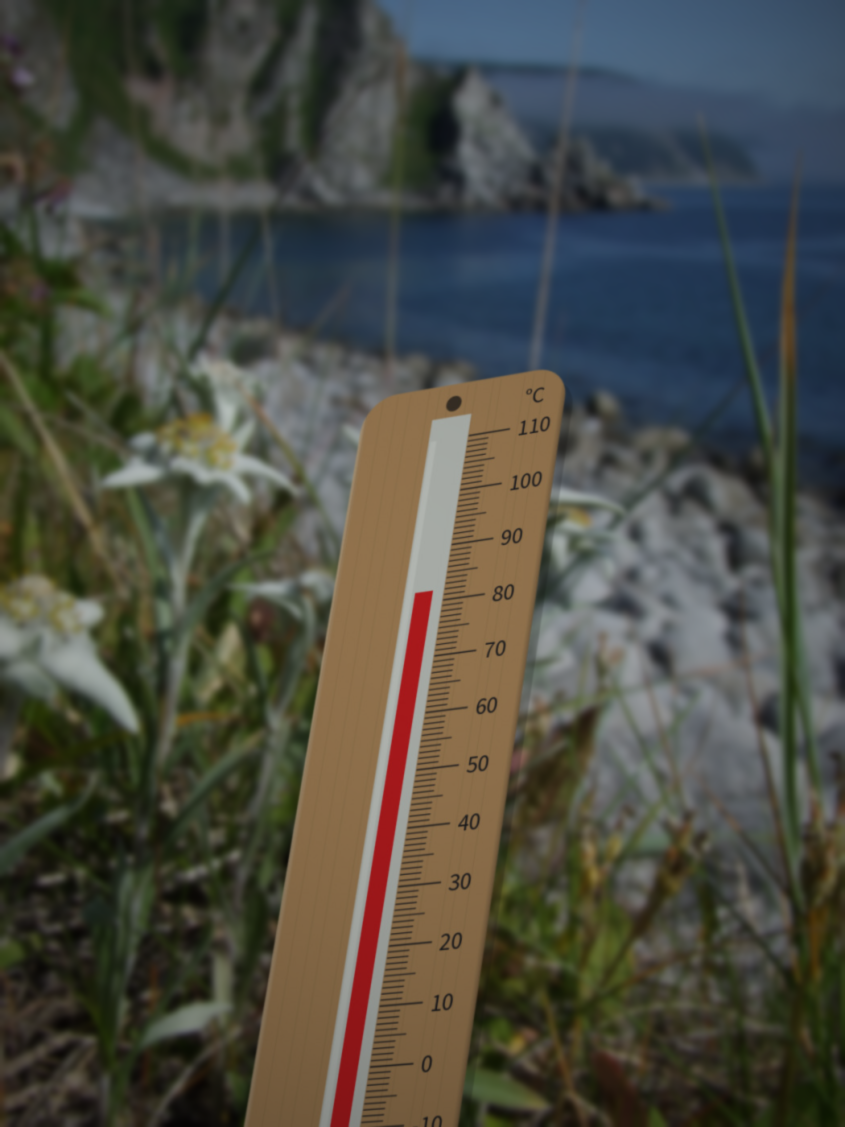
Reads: 82 °C
